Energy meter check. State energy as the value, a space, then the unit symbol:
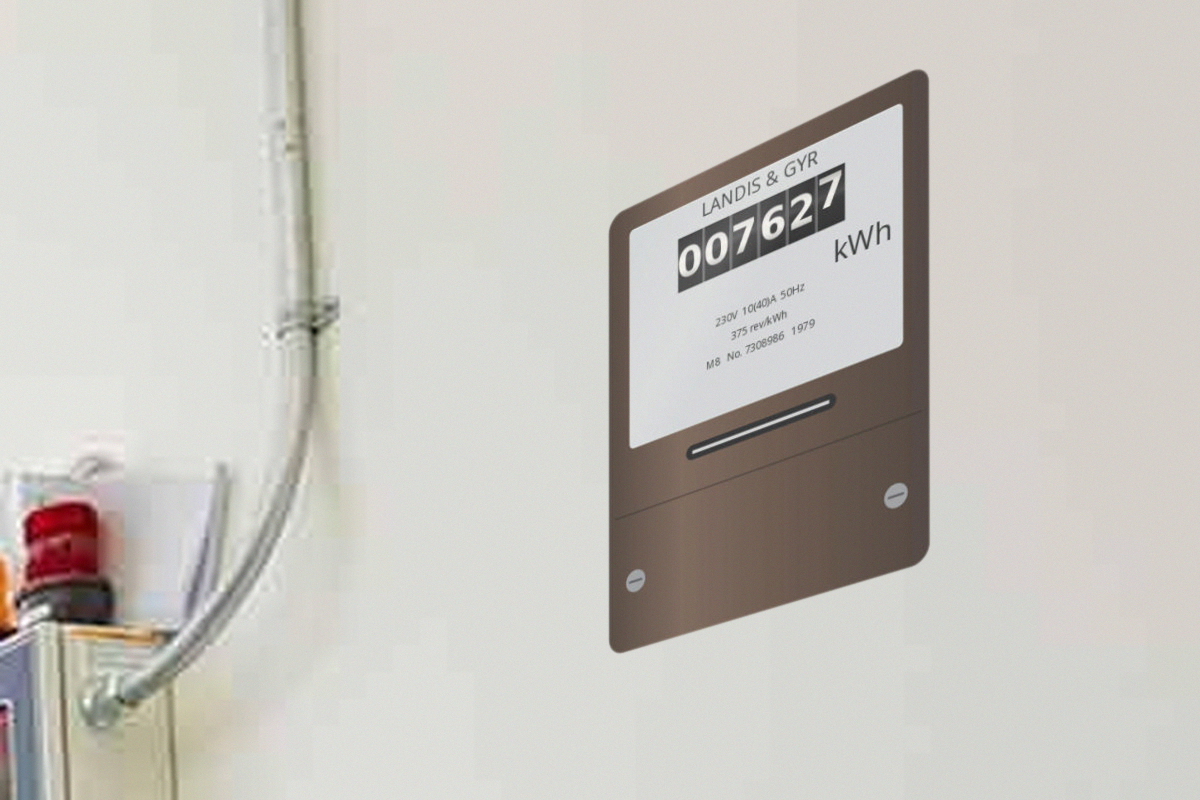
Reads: 7627 kWh
